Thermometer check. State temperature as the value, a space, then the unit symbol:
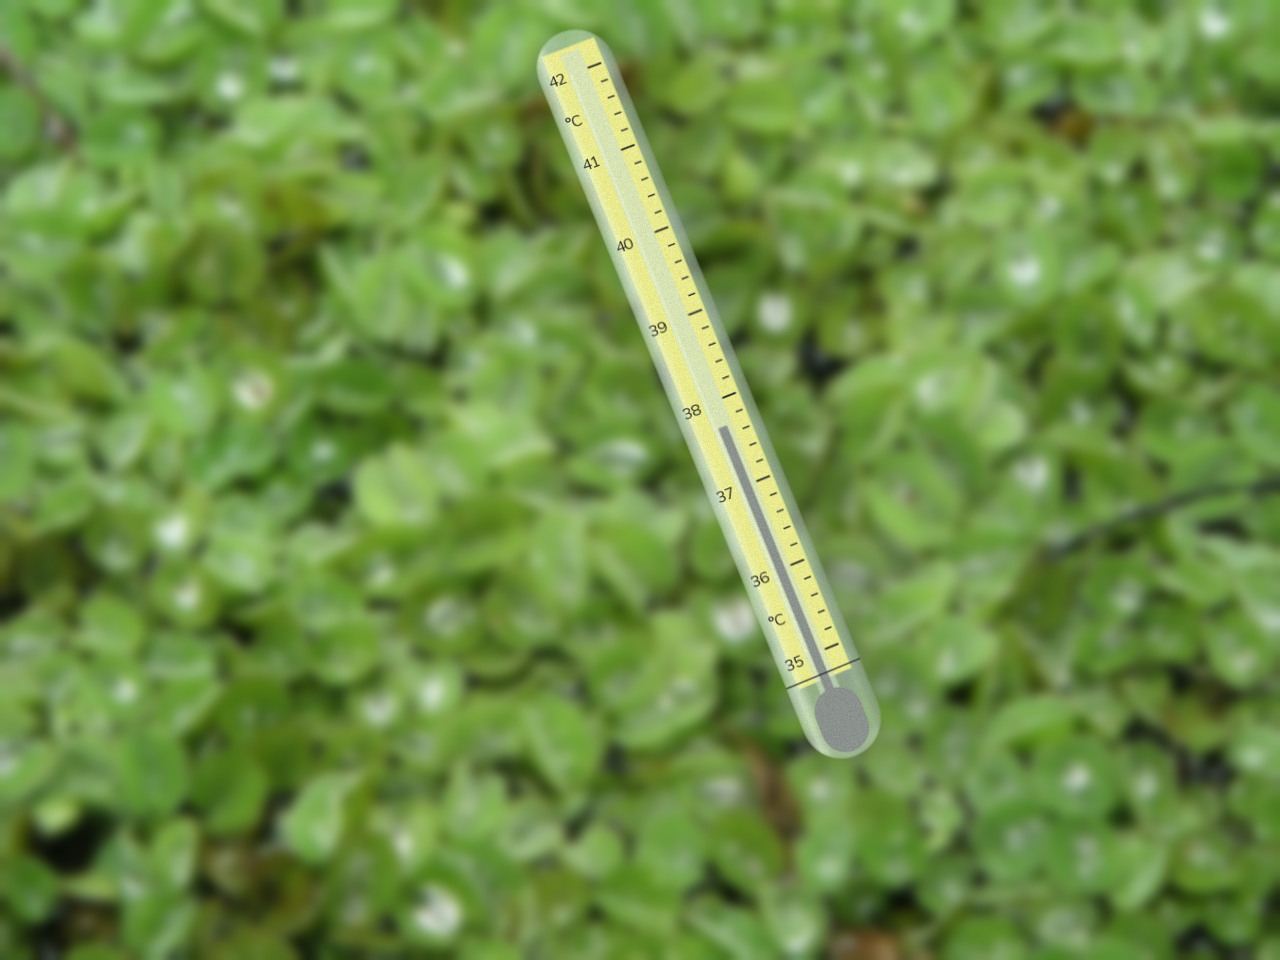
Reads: 37.7 °C
